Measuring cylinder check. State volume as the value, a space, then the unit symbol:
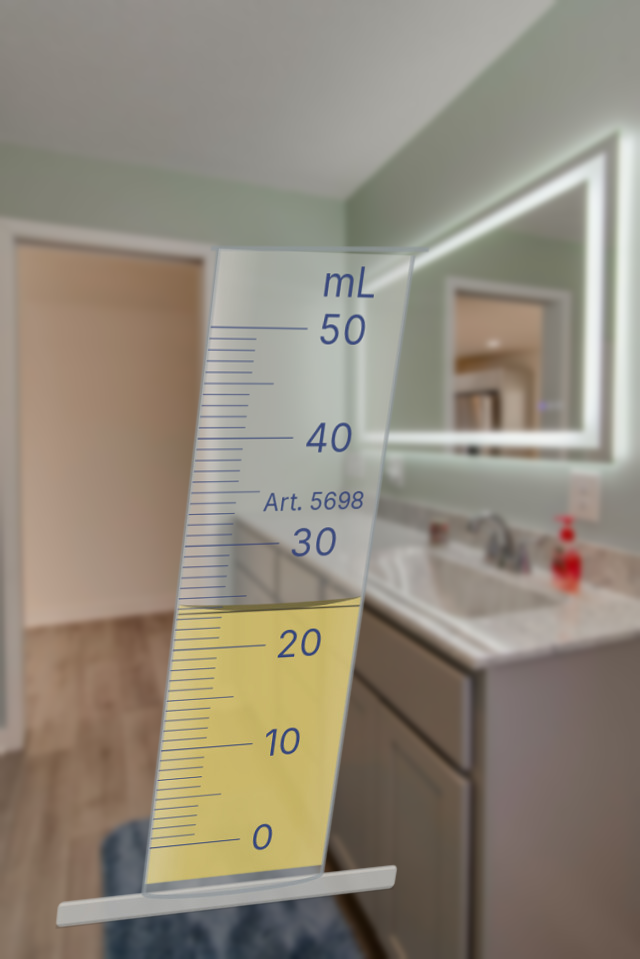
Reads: 23.5 mL
